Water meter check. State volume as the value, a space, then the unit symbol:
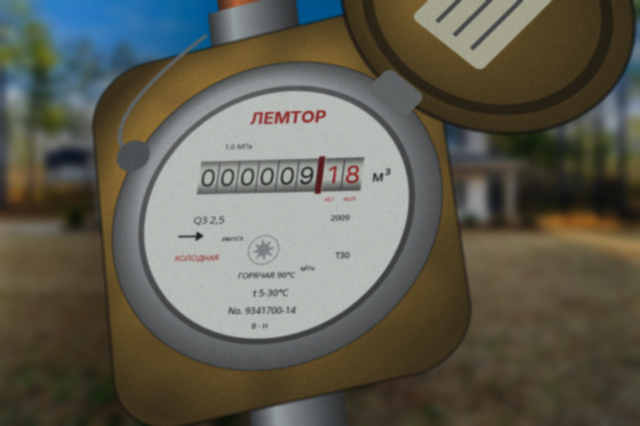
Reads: 9.18 m³
